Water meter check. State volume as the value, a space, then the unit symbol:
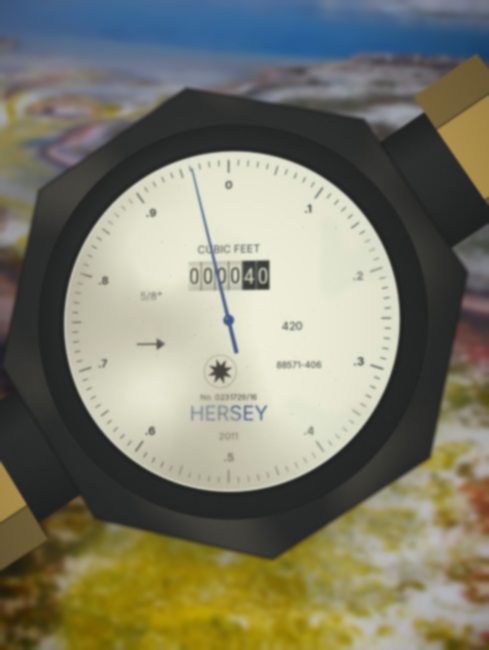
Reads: 39.96 ft³
